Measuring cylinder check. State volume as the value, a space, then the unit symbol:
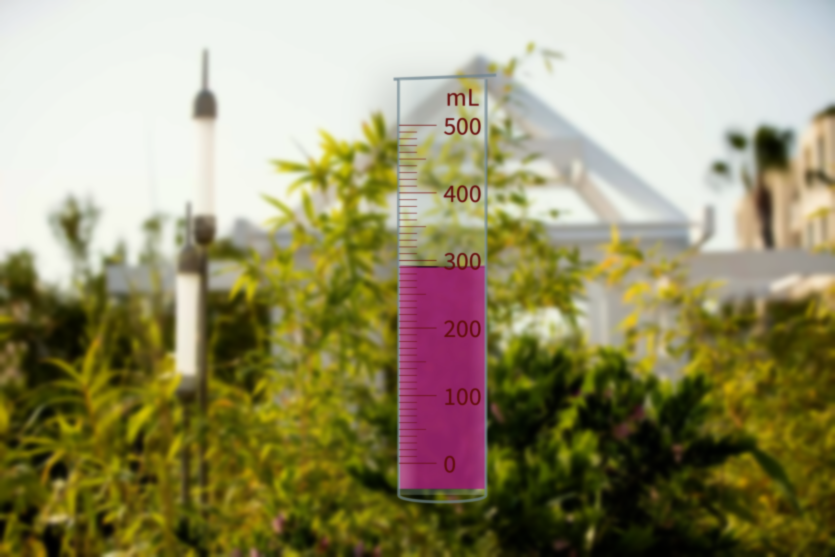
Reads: 290 mL
